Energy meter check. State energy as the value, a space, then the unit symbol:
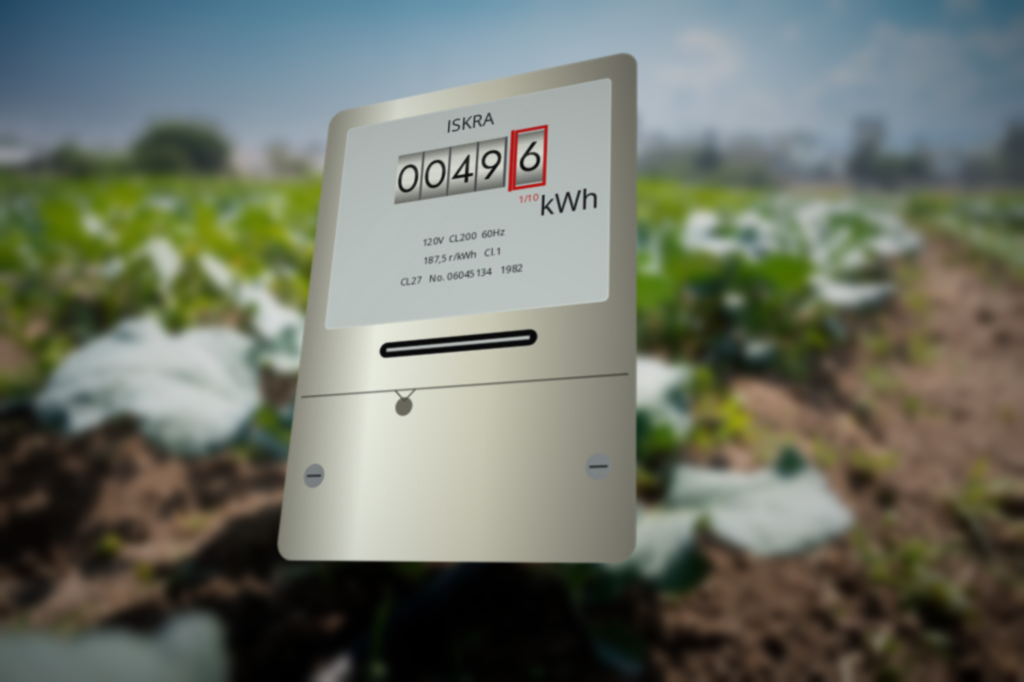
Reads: 49.6 kWh
